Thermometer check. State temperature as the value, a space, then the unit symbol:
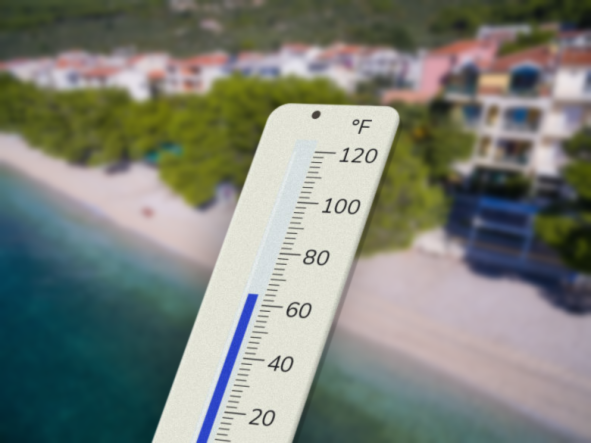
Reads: 64 °F
